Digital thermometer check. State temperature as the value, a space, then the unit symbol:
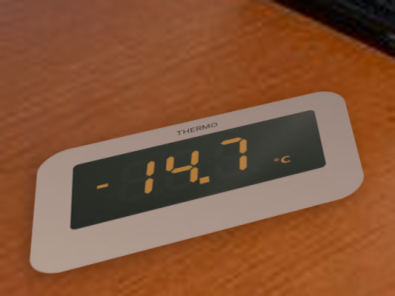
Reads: -14.7 °C
